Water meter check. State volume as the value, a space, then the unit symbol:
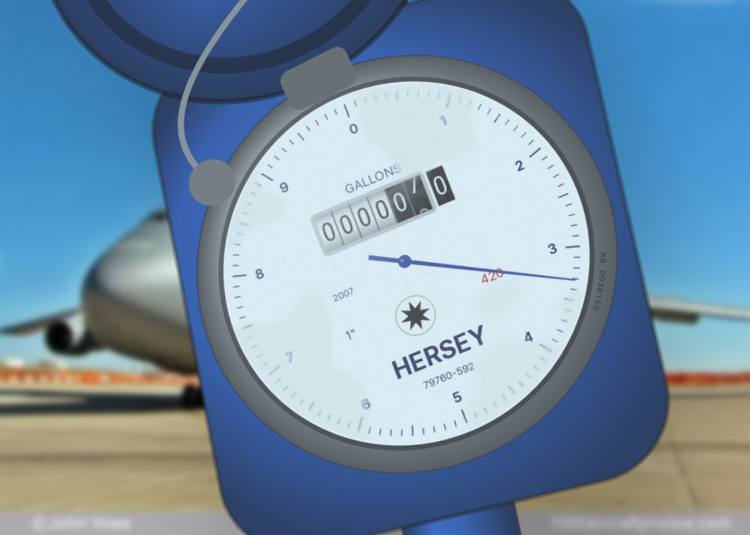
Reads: 73.3 gal
